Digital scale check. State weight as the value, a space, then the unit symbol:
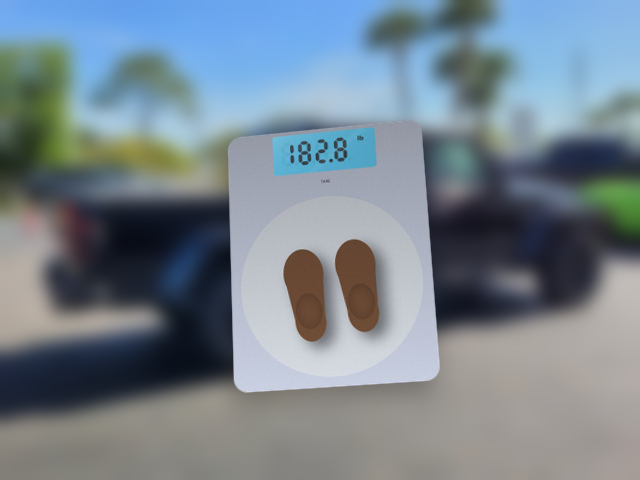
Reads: 182.8 lb
